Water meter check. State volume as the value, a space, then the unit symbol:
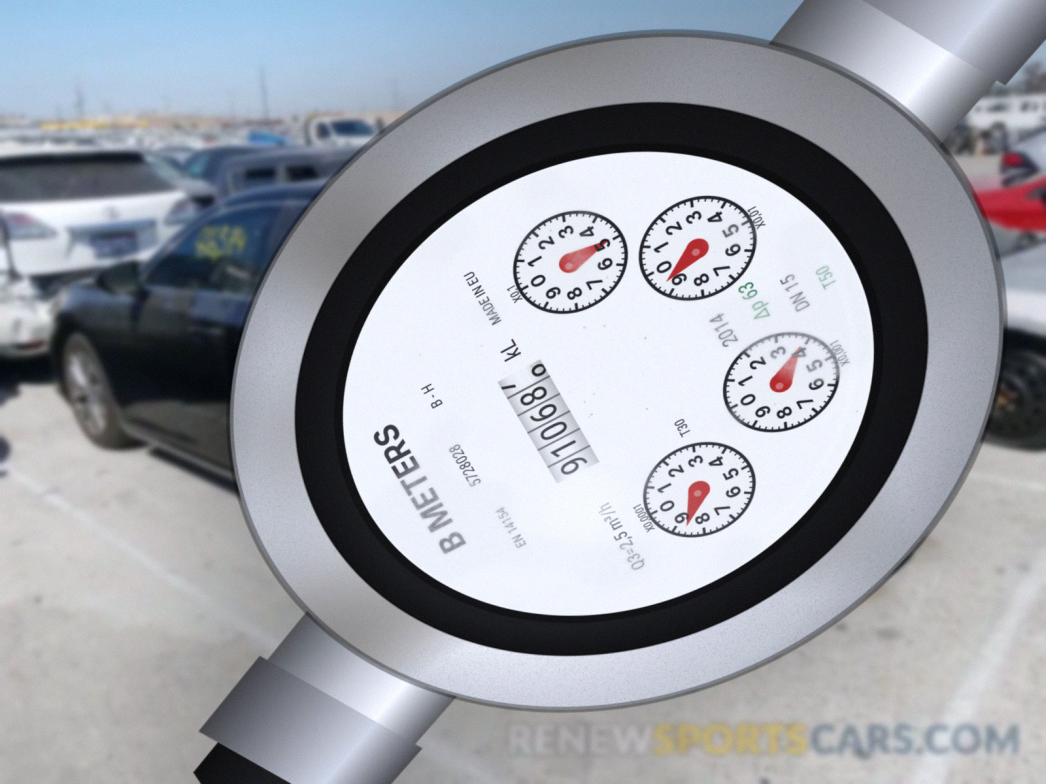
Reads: 910687.4938 kL
